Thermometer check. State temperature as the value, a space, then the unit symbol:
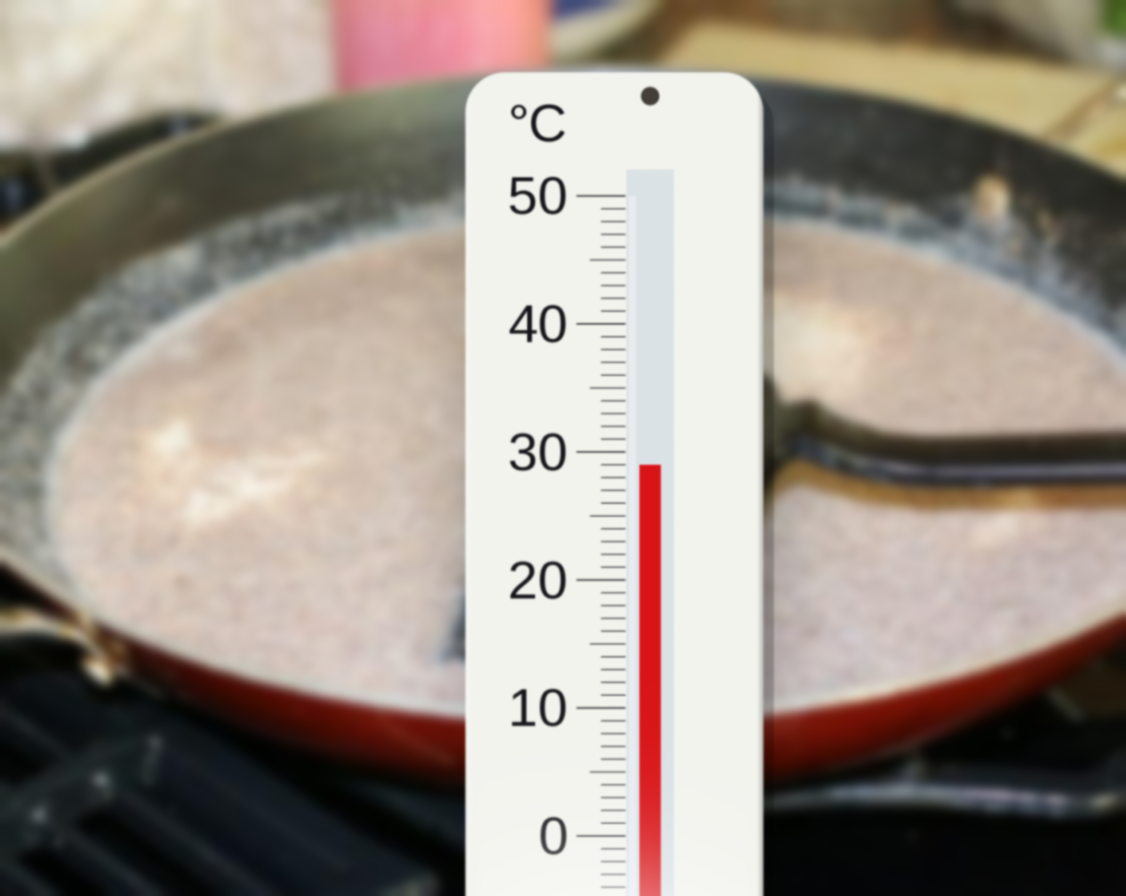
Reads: 29 °C
